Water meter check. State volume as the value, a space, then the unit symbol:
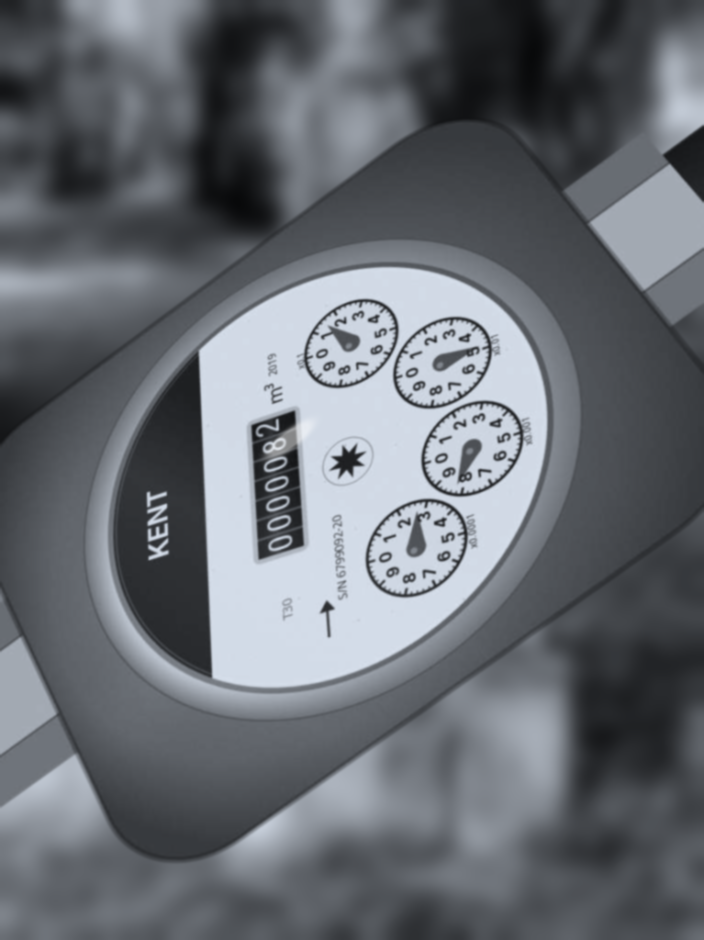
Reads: 82.1482 m³
